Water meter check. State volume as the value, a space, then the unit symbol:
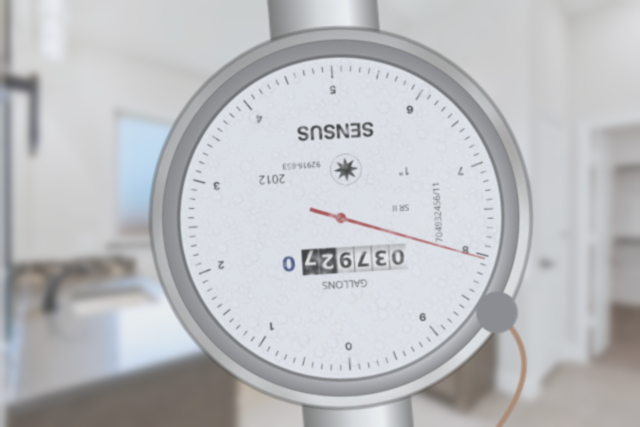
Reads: 379268.0 gal
